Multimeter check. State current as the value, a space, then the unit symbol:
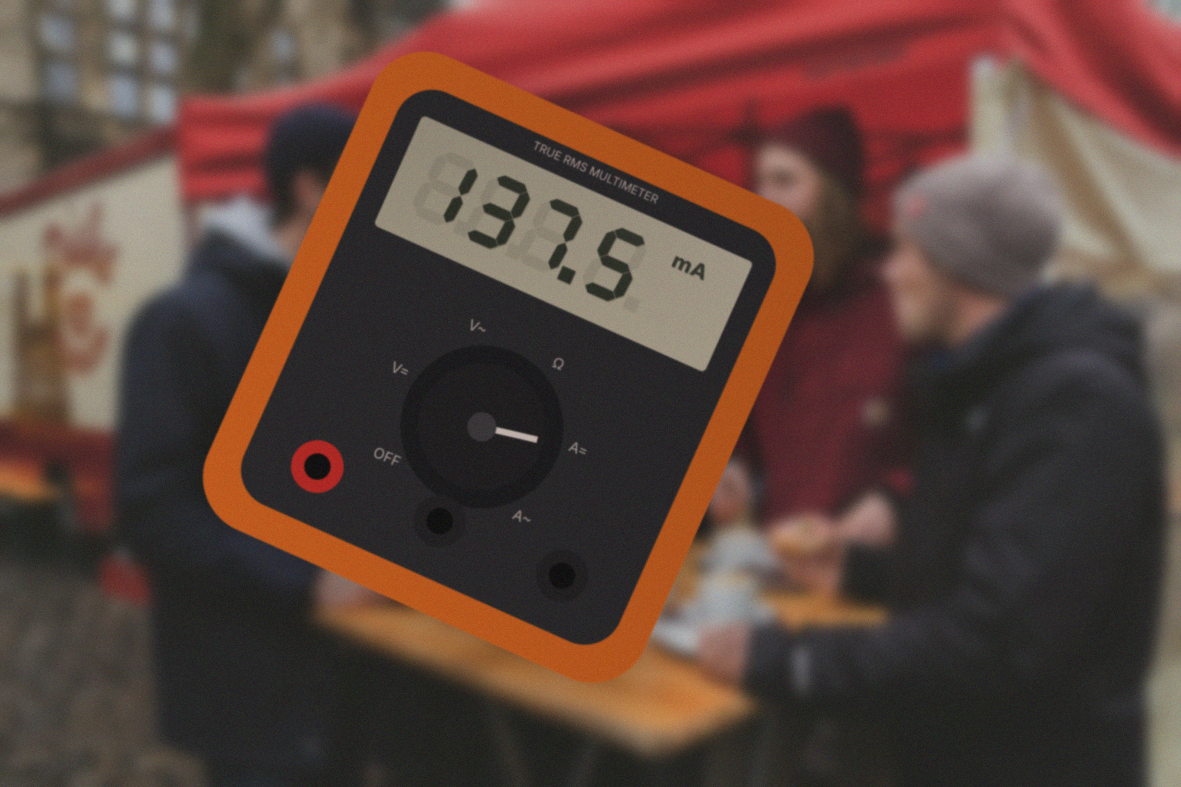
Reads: 137.5 mA
